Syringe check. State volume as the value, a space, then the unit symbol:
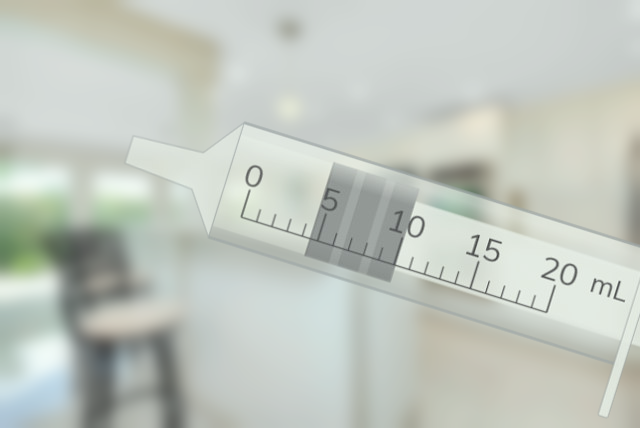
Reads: 4.5 mL
